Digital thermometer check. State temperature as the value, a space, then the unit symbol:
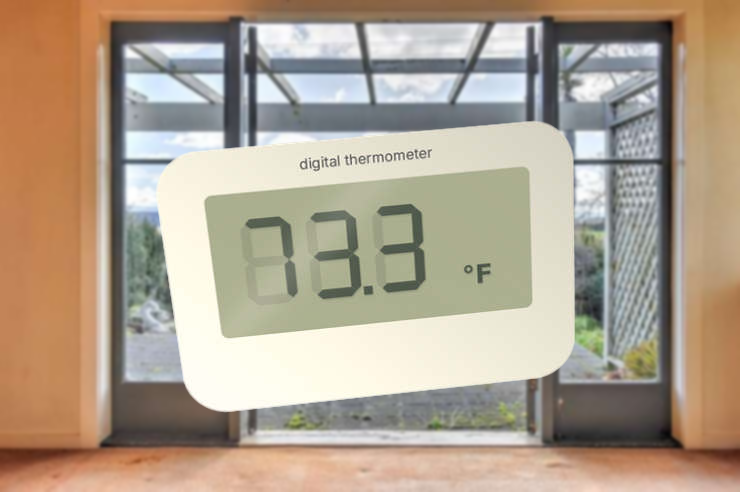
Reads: 73.3 °F
